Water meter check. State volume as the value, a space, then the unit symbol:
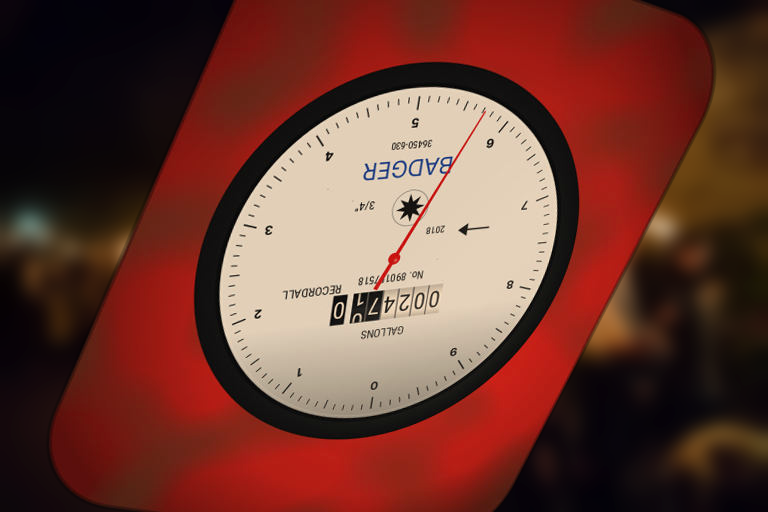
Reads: 24705.7 gal
